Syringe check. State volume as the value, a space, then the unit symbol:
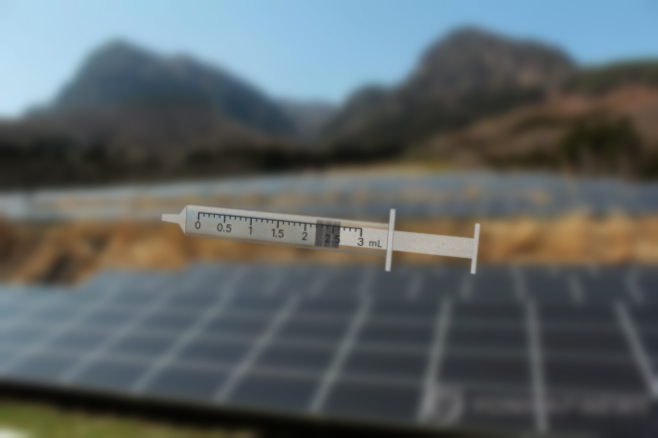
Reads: 2.2 mL
